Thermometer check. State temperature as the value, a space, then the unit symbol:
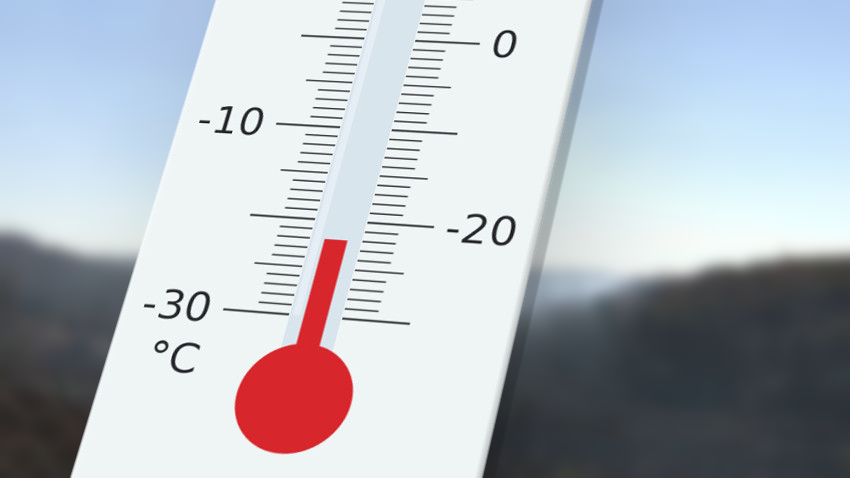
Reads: -22 °C
